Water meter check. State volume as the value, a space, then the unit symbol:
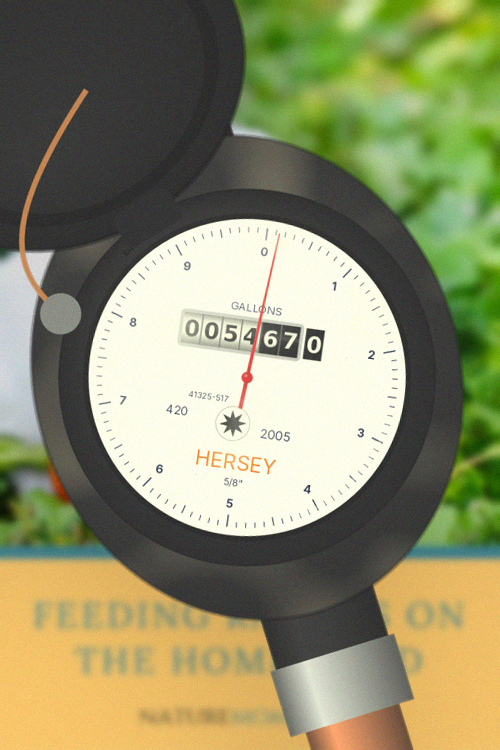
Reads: 54670.1 gal
